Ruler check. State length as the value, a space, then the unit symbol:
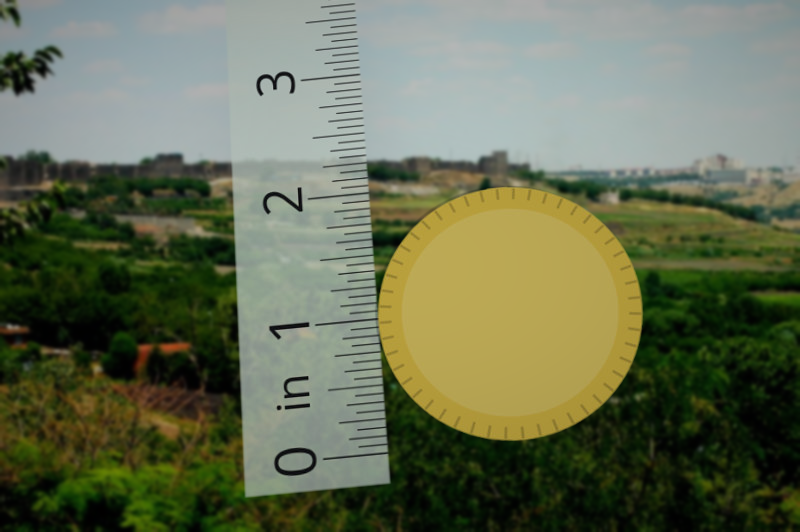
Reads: 1.9375 in
